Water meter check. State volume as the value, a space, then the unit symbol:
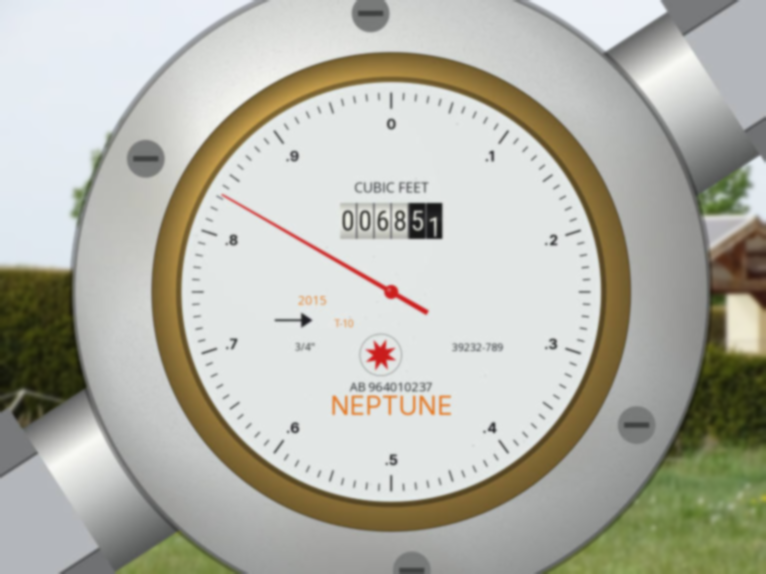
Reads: 6850.83 ft³
